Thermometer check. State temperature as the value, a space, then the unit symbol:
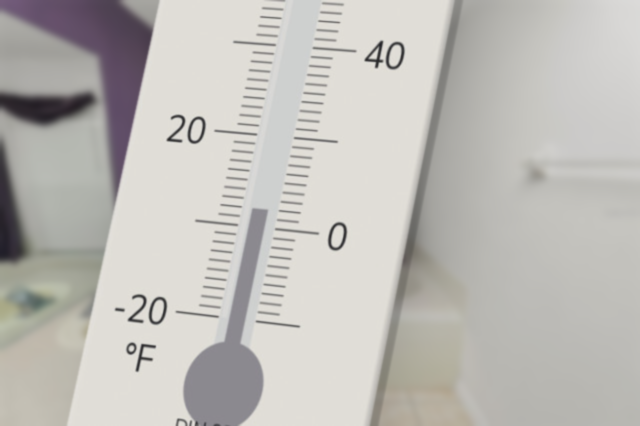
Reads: 4 °F
